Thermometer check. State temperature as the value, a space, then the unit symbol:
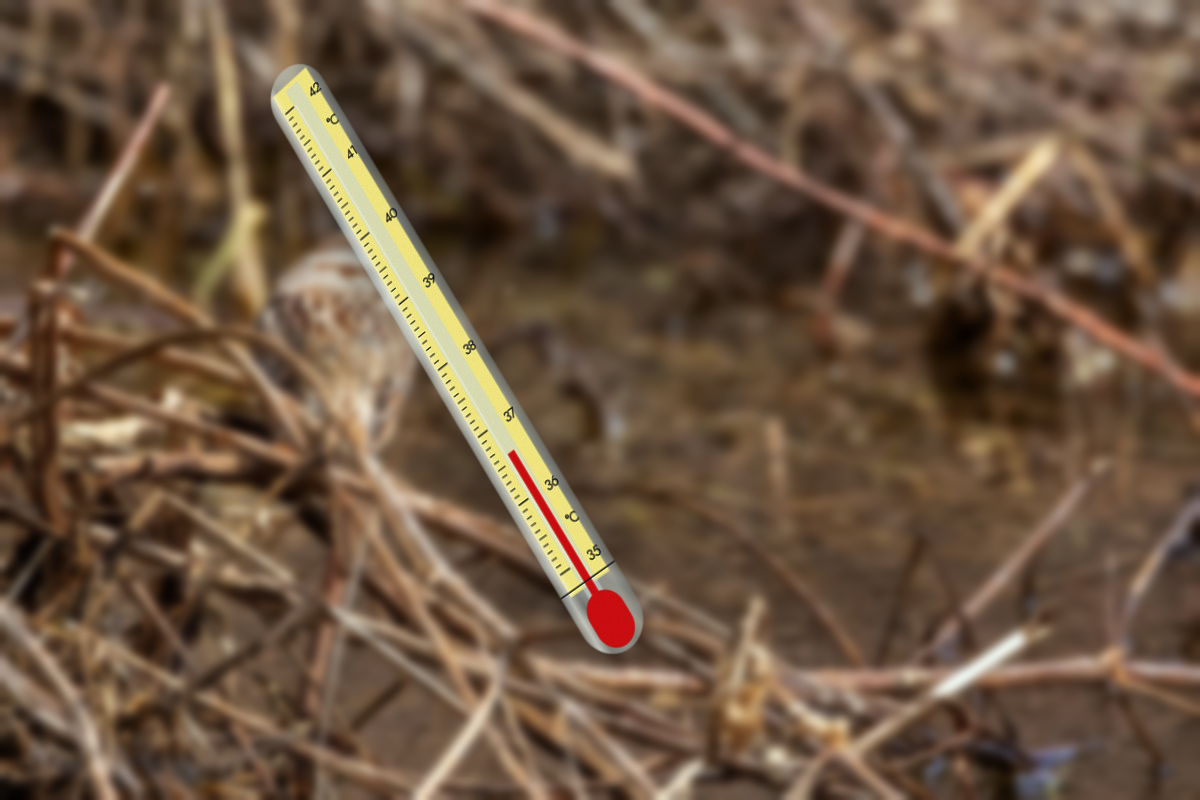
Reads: 36.6 °C
